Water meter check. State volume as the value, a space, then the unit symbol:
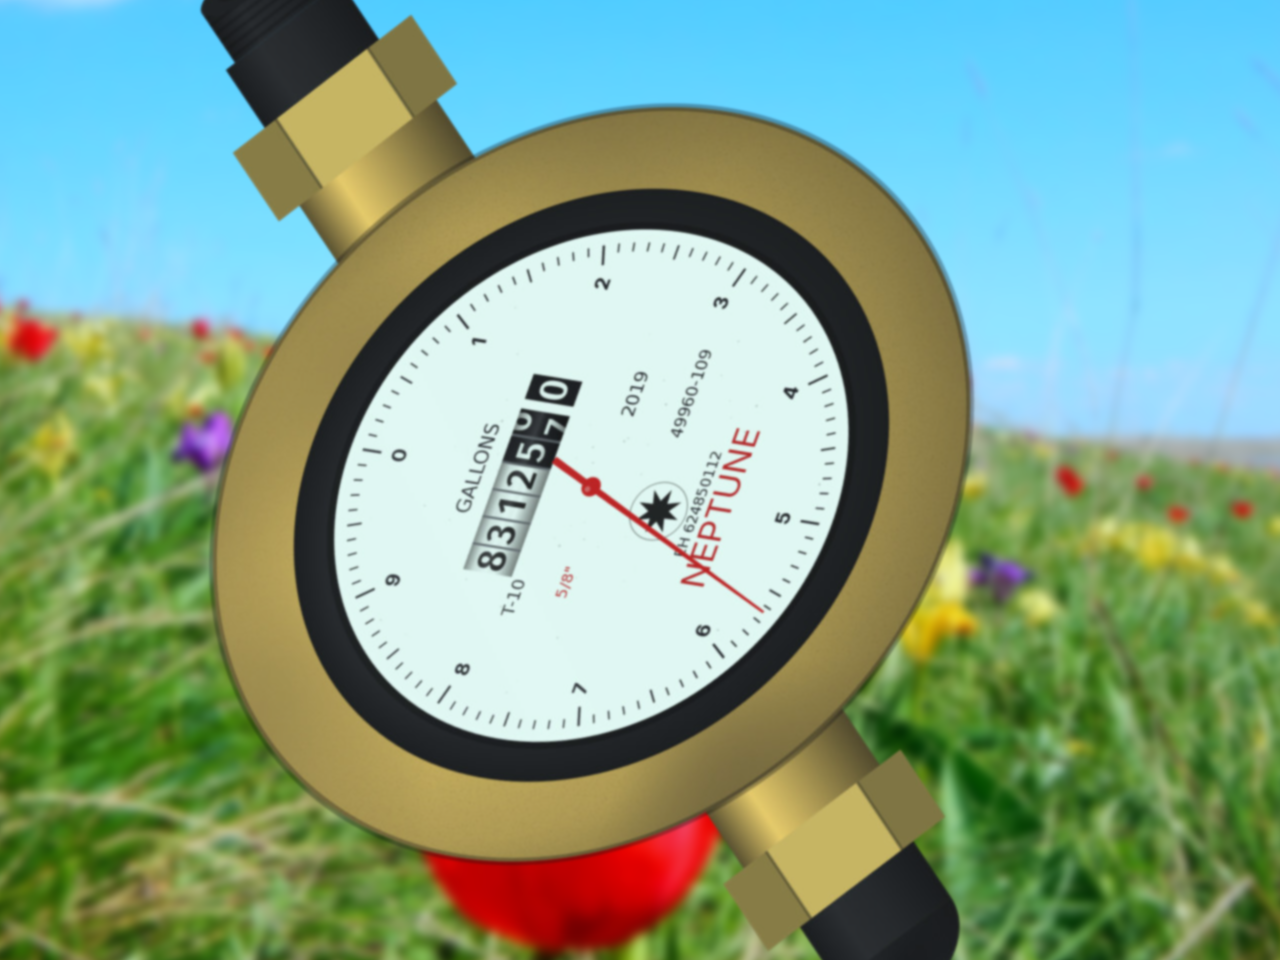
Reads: 8312565.6 gal
